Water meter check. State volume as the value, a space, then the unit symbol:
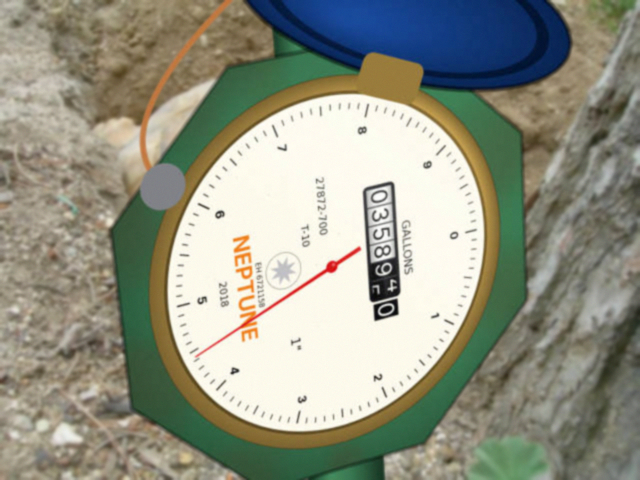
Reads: 358944.4 gal
